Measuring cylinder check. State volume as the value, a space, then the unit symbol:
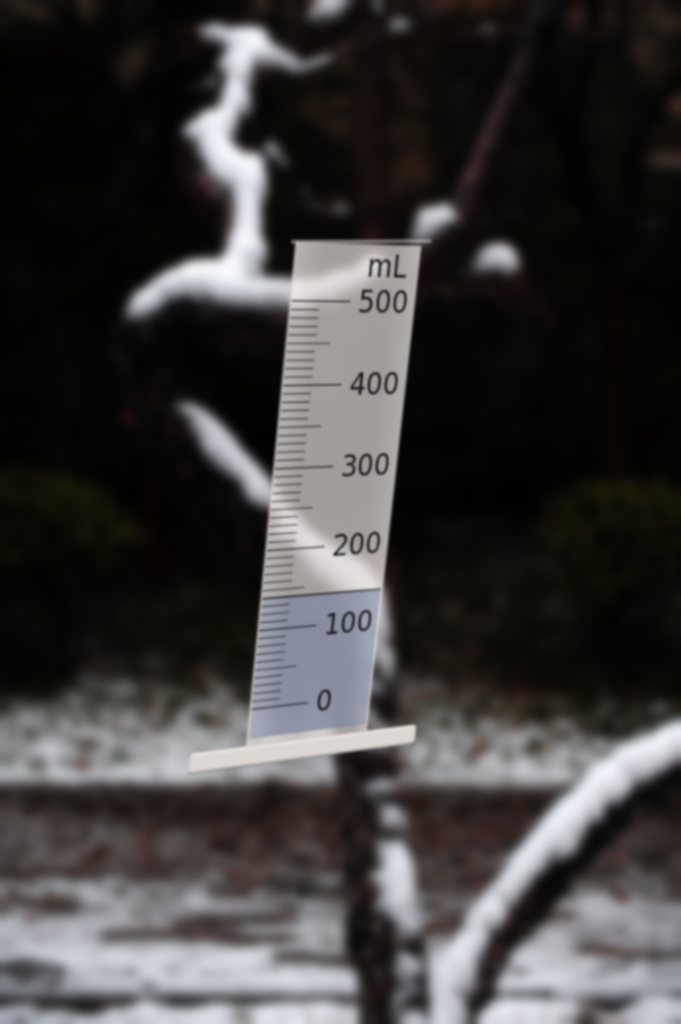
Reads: 140 mL
